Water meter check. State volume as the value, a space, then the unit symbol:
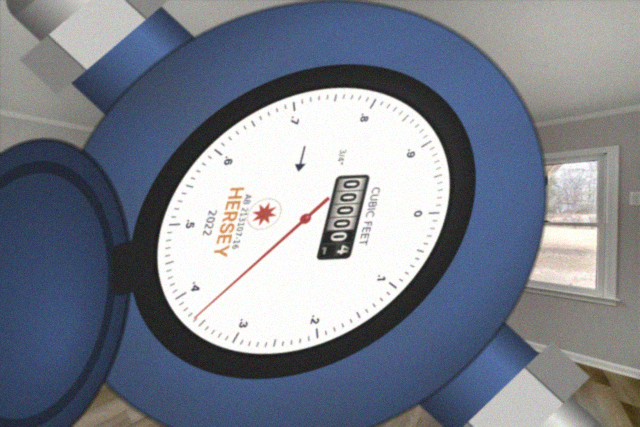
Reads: 4.36 ft³
